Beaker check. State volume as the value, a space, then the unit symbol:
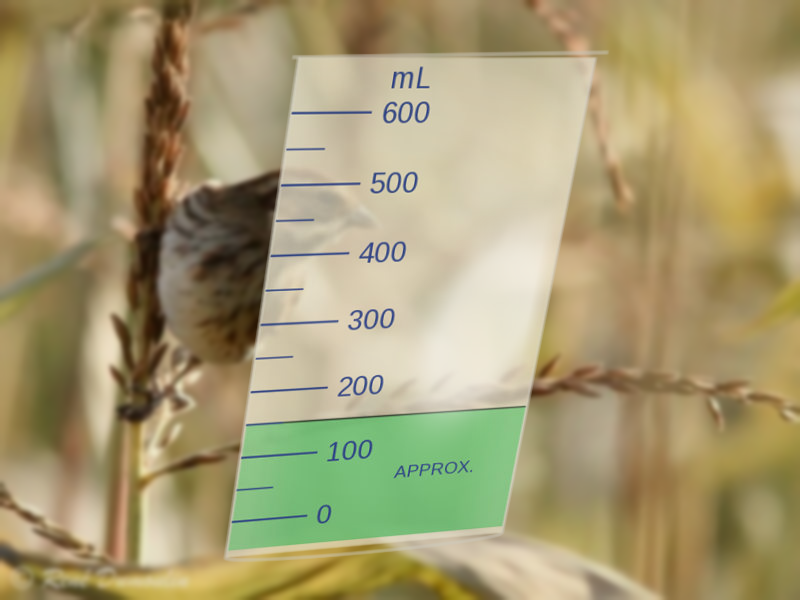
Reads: 150 mL
